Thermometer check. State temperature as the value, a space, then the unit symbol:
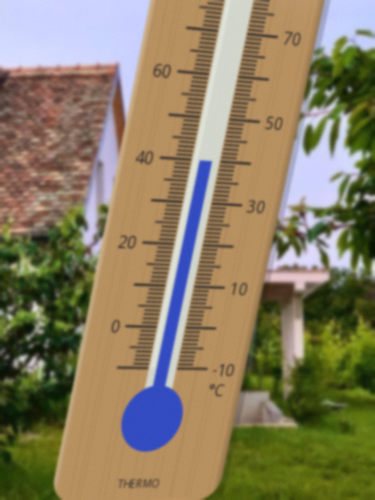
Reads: 40 °C
